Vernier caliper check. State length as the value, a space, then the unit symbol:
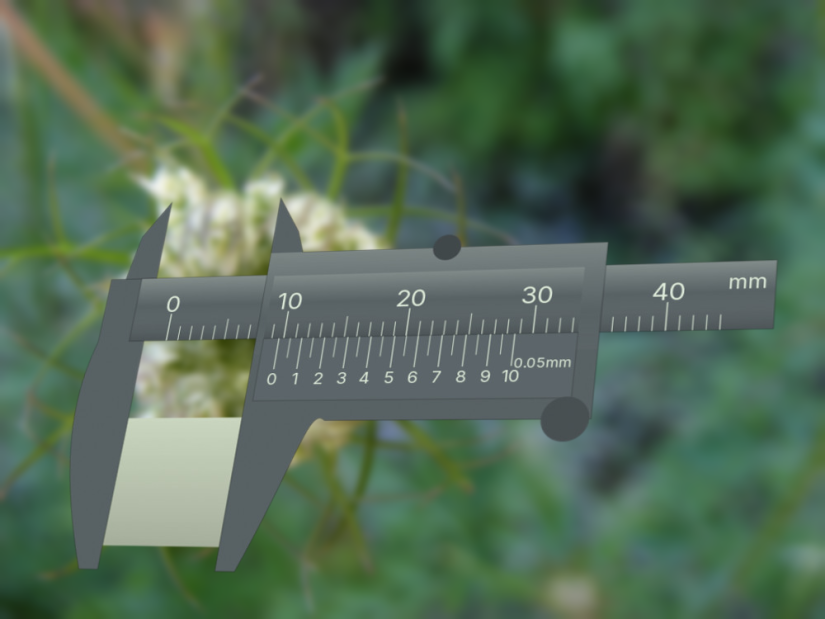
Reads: 9.6 mm
